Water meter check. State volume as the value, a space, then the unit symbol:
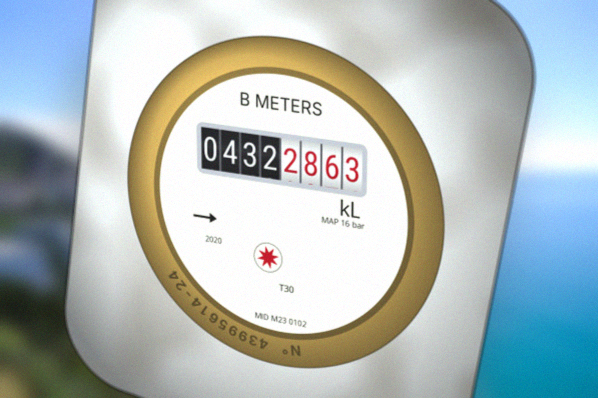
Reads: 432.2863 kL
